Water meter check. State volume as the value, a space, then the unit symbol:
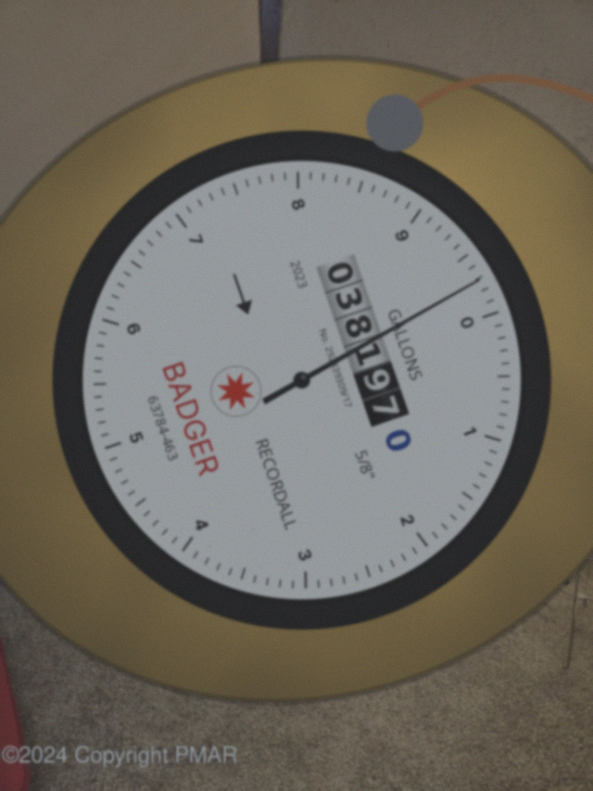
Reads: 381969.7 gal
